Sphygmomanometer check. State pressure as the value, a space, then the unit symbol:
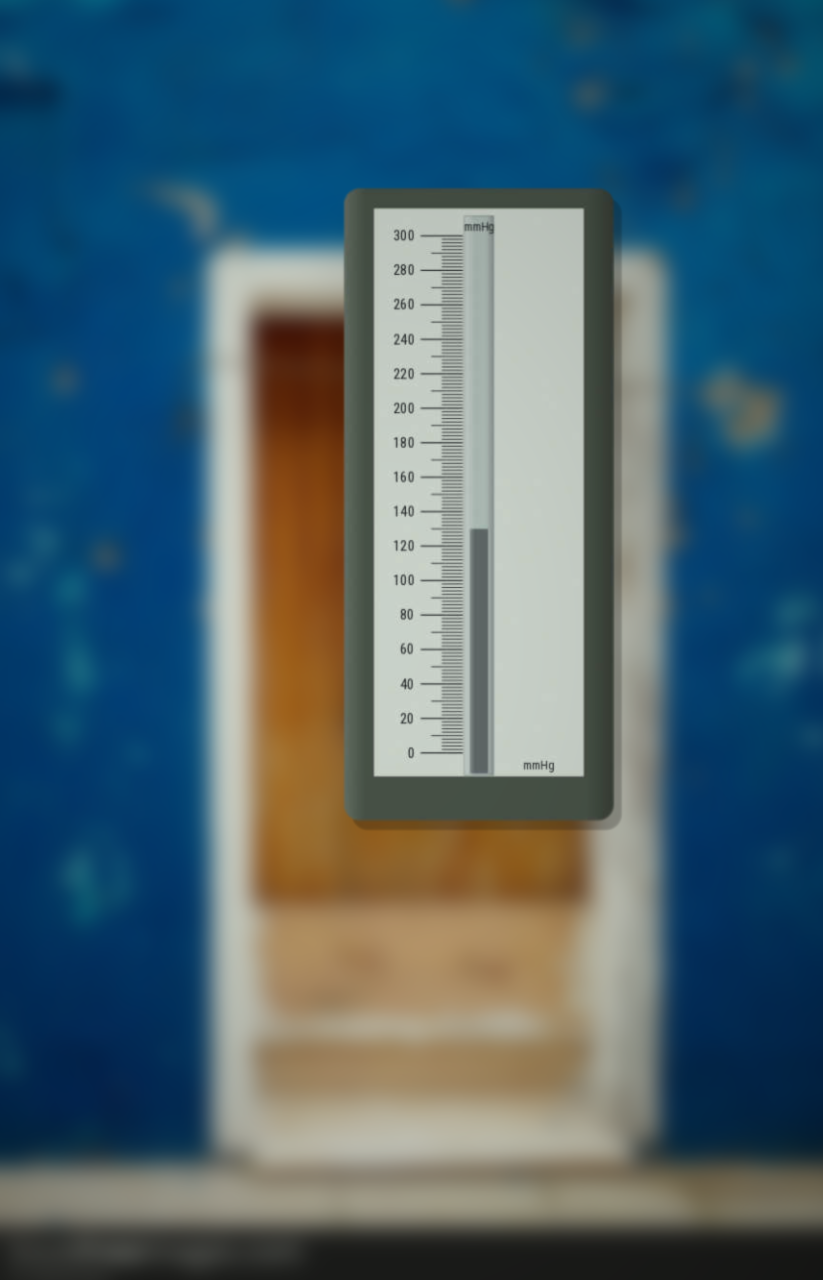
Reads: 130 mmHg
